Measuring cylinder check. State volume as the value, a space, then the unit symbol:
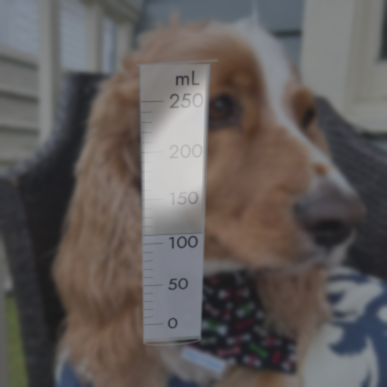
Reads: 110 mL
